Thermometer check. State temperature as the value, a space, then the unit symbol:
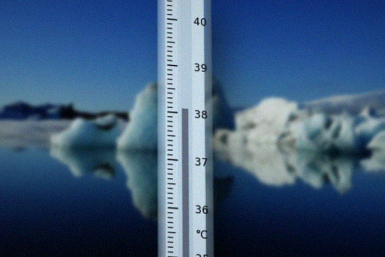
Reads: 38.1 °C
